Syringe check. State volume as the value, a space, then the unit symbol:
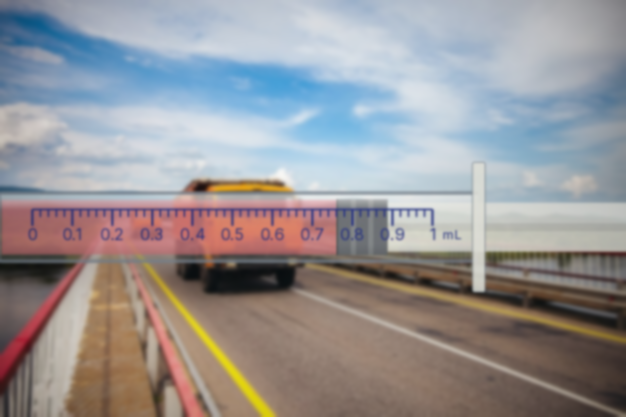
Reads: 0.76 mL
